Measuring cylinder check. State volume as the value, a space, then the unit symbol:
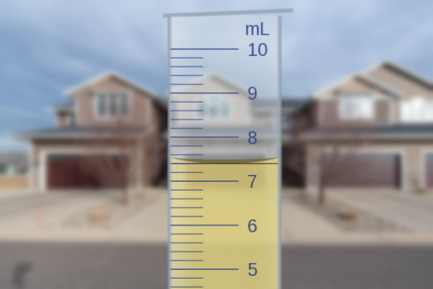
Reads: 7.4 mL
